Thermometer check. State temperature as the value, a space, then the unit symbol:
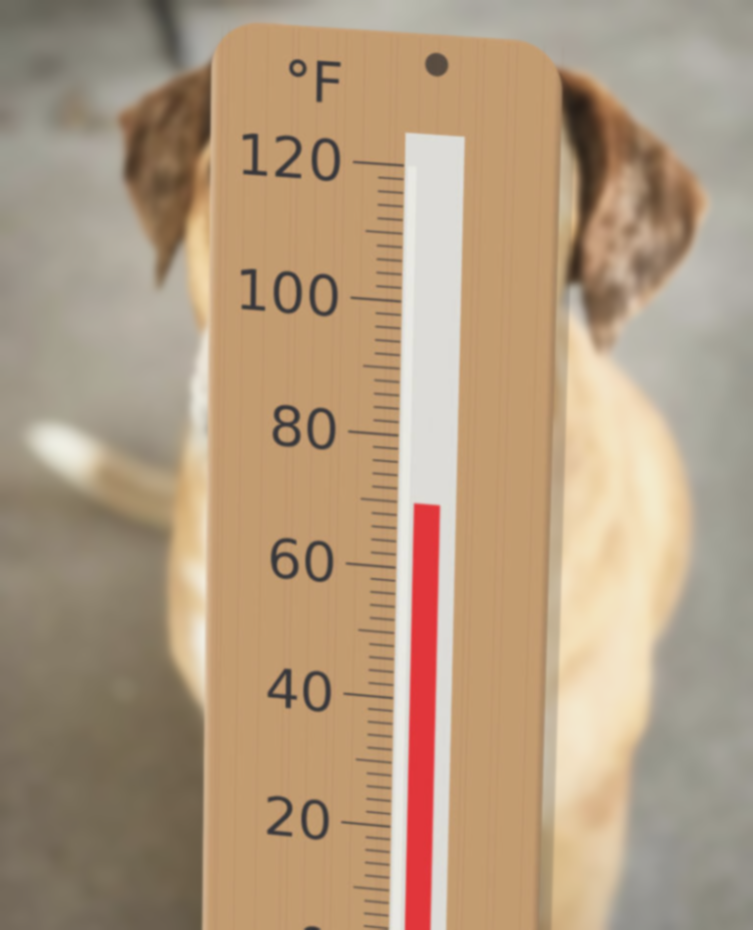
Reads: 70 °F
